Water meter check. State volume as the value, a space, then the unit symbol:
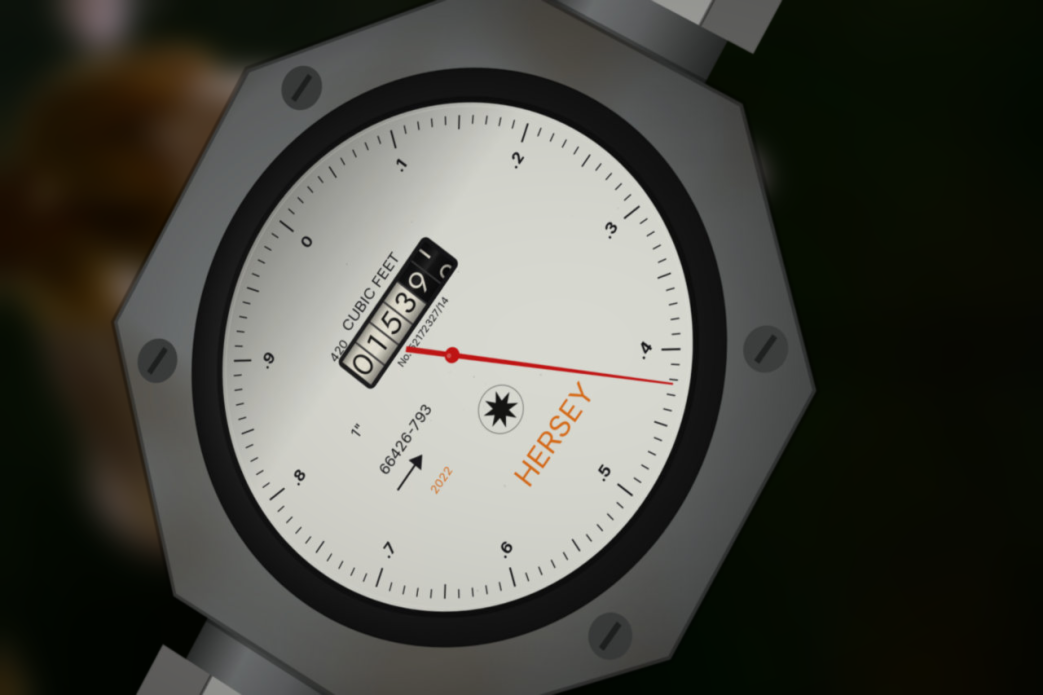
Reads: 15391.42 ft³
